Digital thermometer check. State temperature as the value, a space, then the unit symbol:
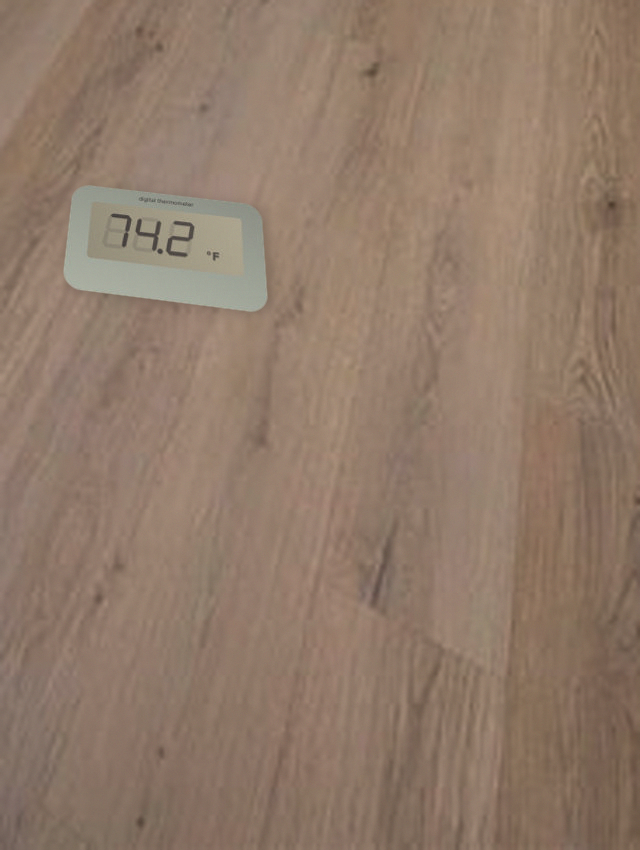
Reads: 74.2 °F
